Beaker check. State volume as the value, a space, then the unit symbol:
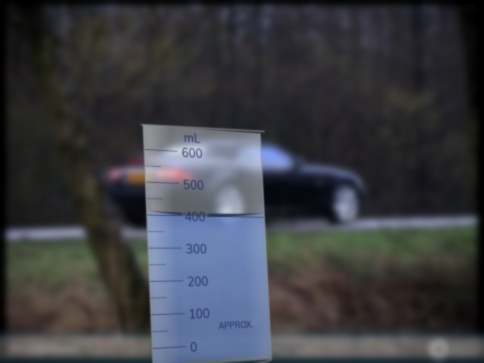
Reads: 400 mL
